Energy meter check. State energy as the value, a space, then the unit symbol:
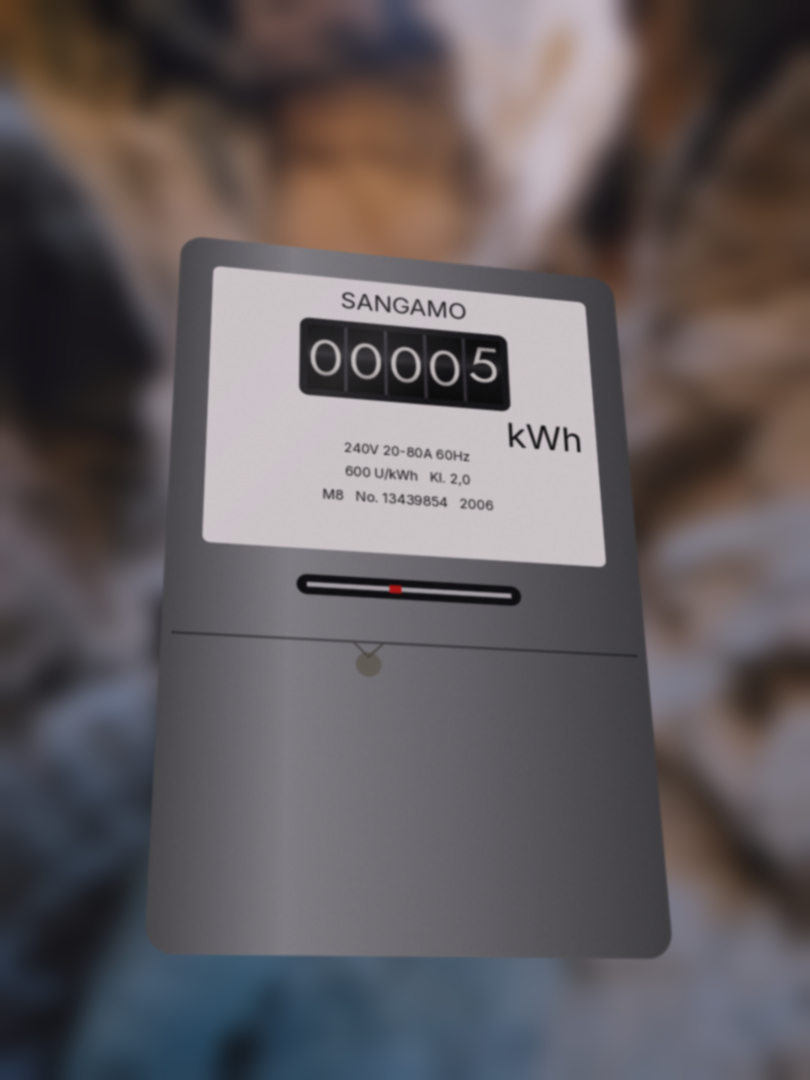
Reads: 5 kWh
